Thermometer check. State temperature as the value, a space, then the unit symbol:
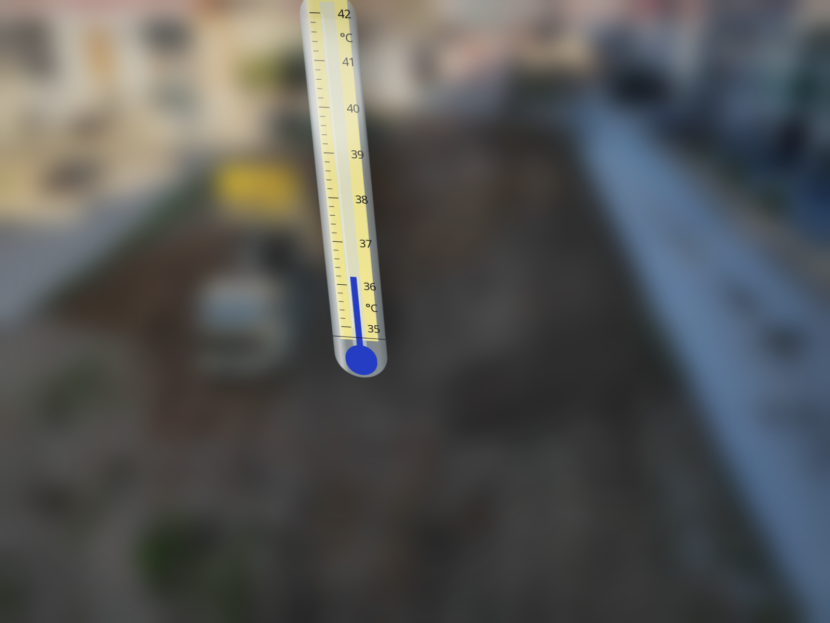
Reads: 36.2 °C
